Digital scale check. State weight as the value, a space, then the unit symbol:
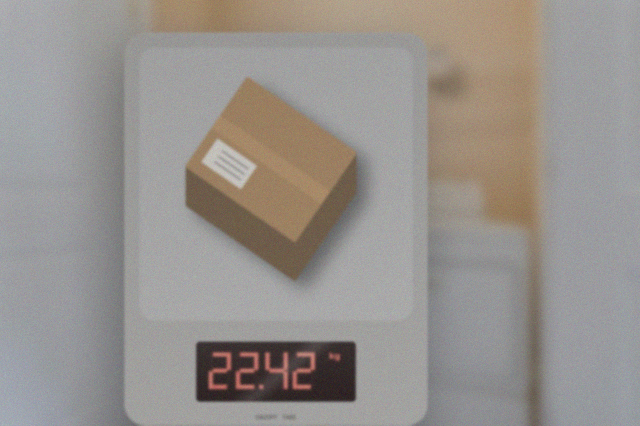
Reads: 22.42 kg
